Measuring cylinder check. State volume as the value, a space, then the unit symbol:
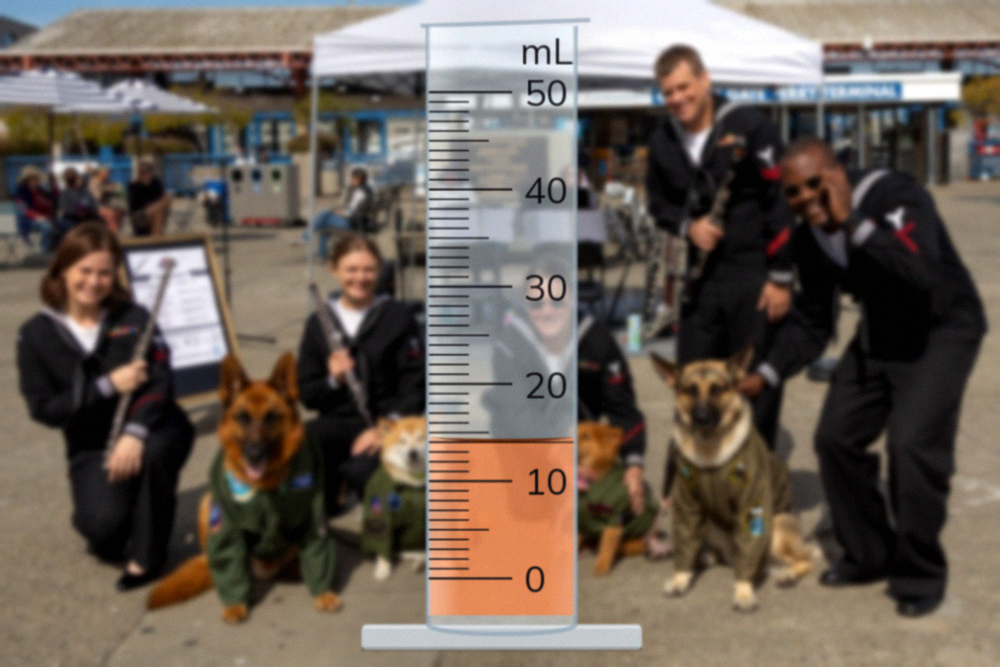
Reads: 14 mL
